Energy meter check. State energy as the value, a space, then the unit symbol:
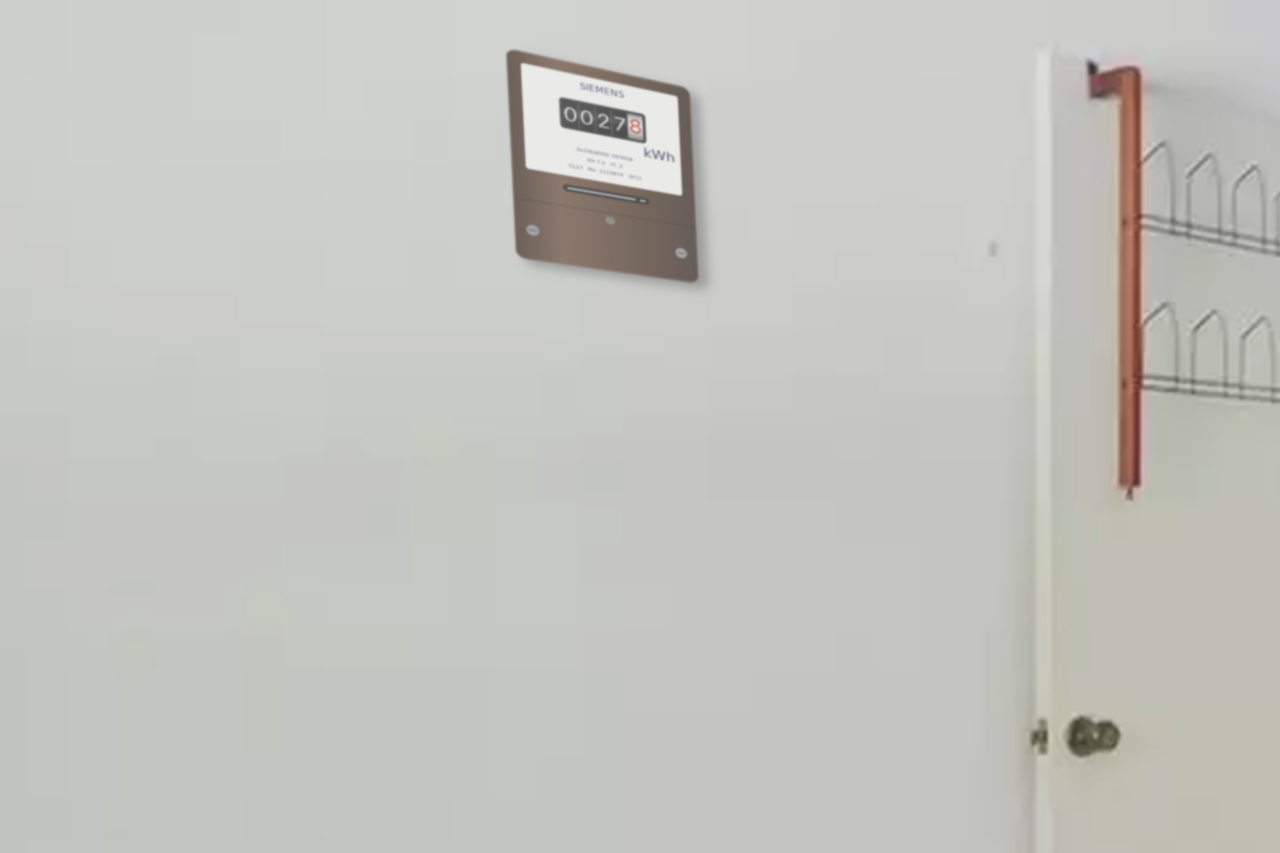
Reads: 27.8 kWh
